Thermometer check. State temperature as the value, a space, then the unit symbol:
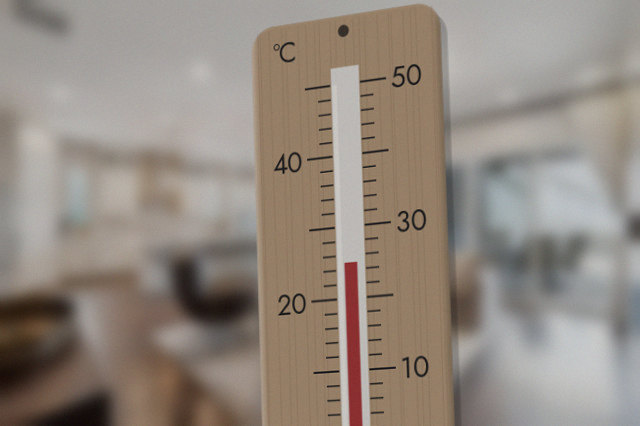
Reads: 25 °C
